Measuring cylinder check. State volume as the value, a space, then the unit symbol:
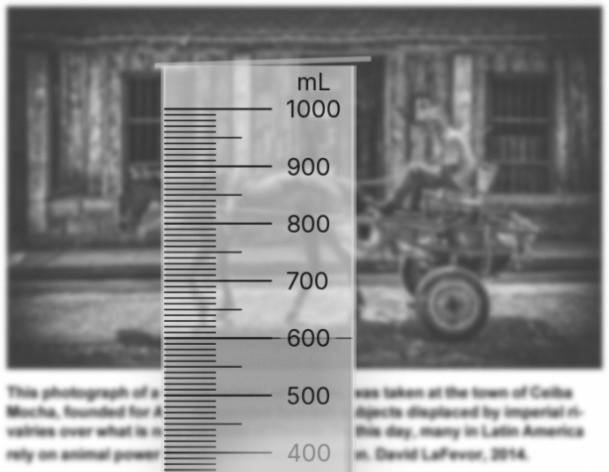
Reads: 600 mL
